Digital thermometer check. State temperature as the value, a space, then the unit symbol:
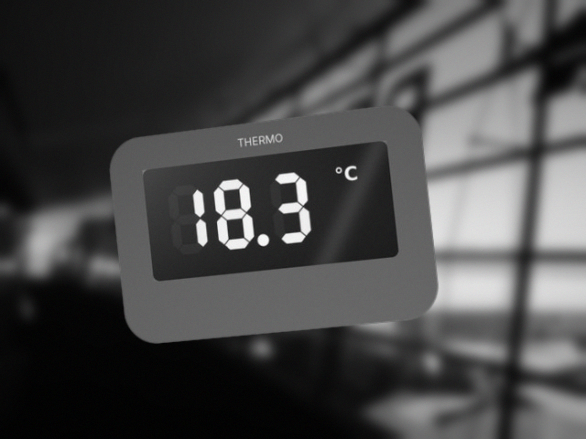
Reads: 18.3 °C
